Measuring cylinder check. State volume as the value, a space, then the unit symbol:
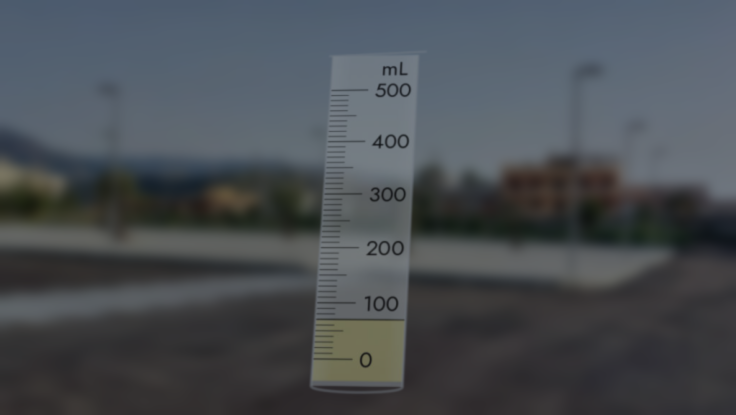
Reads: 70 mL
